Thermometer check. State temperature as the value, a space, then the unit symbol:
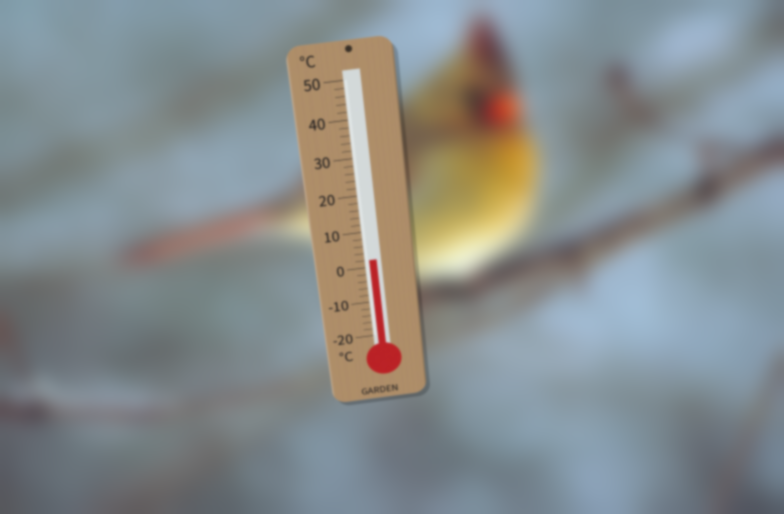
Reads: 2 °C
